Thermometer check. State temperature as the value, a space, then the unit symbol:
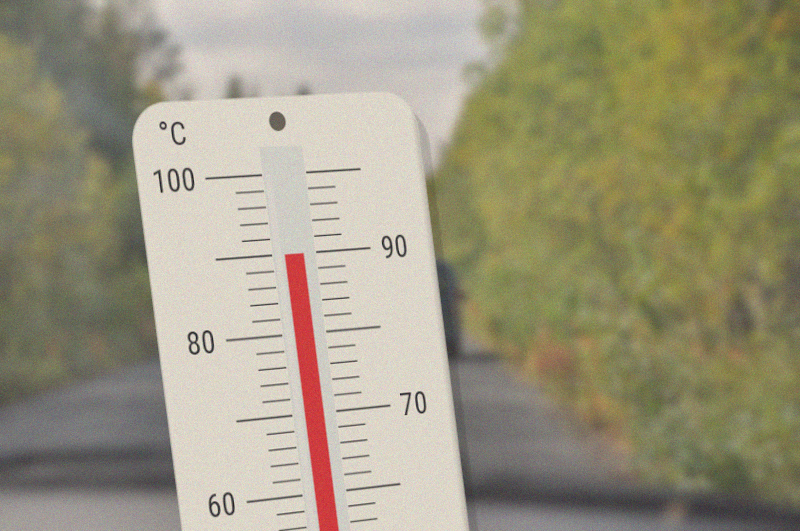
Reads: 90 °C
